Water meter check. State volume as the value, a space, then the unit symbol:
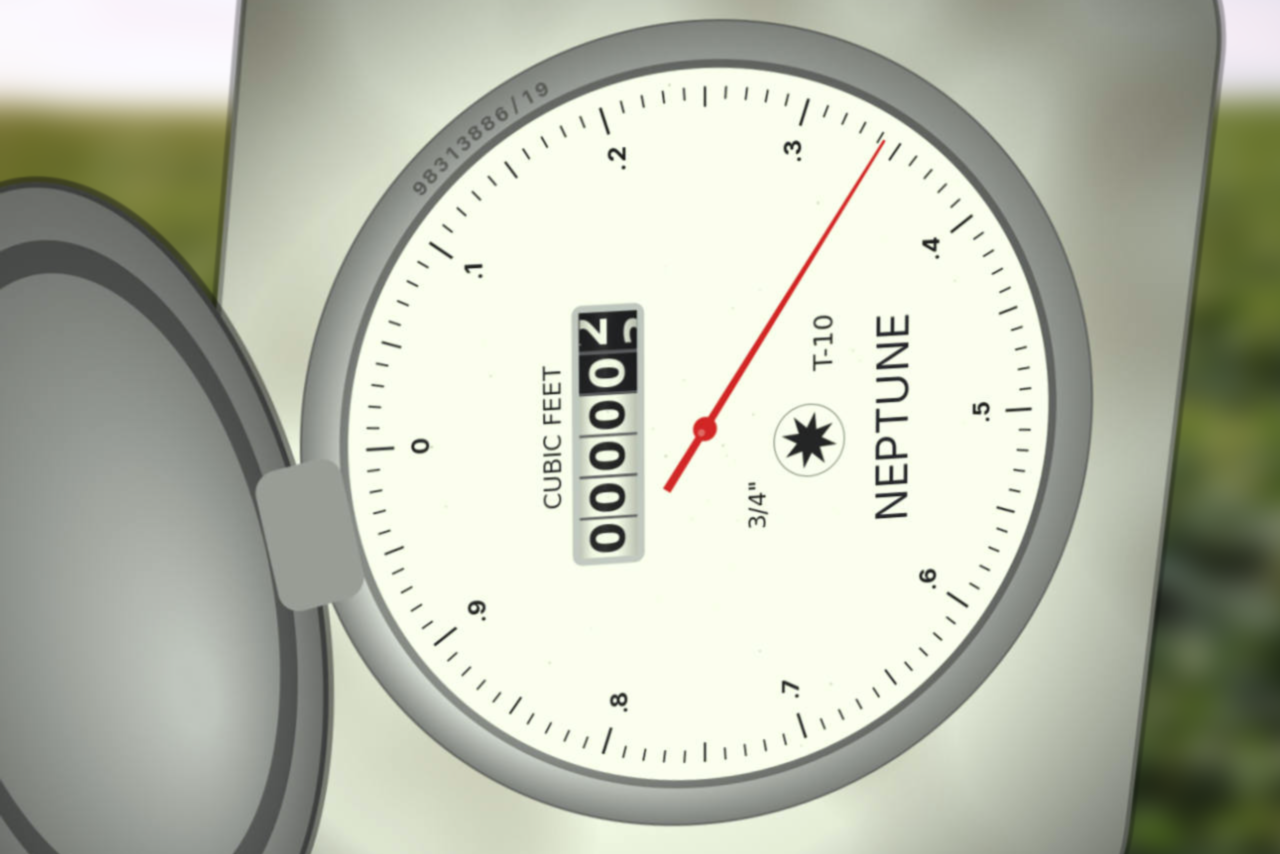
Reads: 2.34 ft³
